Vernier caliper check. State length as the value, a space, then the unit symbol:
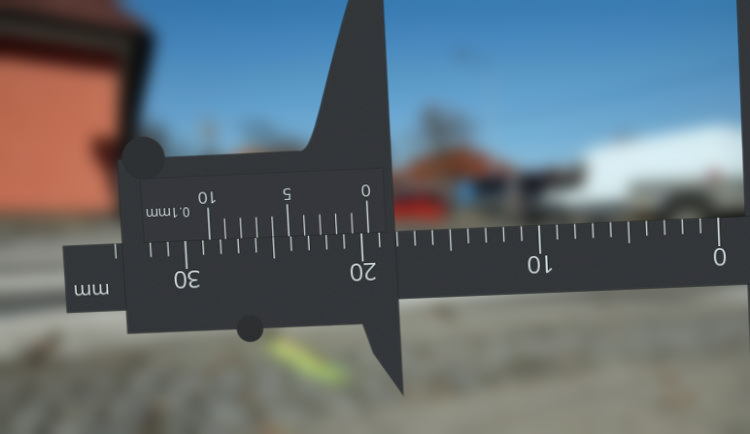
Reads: 19.6 mm
